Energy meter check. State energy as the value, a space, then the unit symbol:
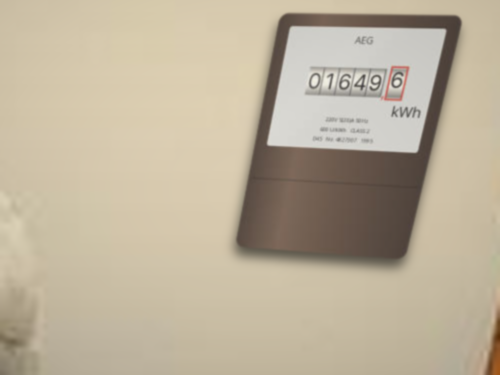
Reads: 1649.6 kWh
